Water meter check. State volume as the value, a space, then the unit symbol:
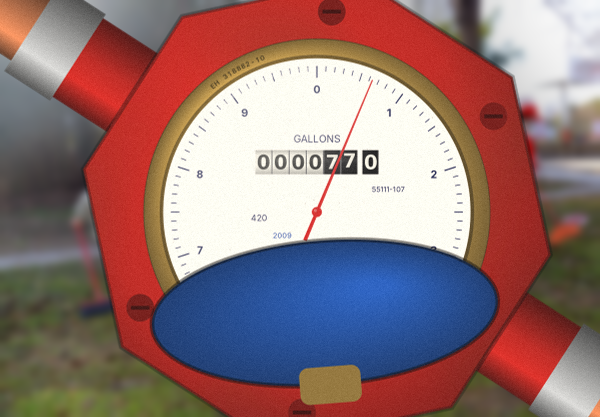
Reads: 770.6 gal
